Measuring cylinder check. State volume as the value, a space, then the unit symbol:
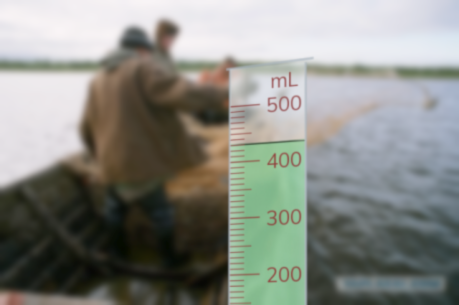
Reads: 430 mL
